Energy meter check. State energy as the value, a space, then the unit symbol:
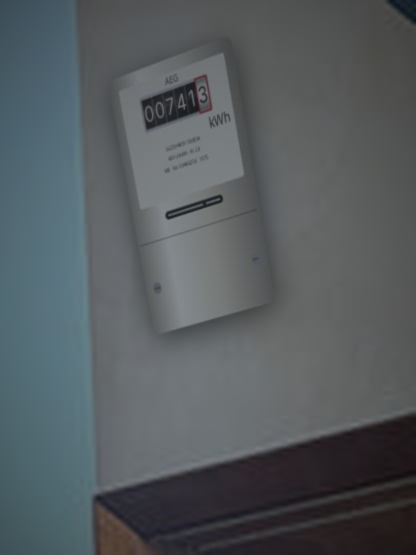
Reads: 741.3 kWh
